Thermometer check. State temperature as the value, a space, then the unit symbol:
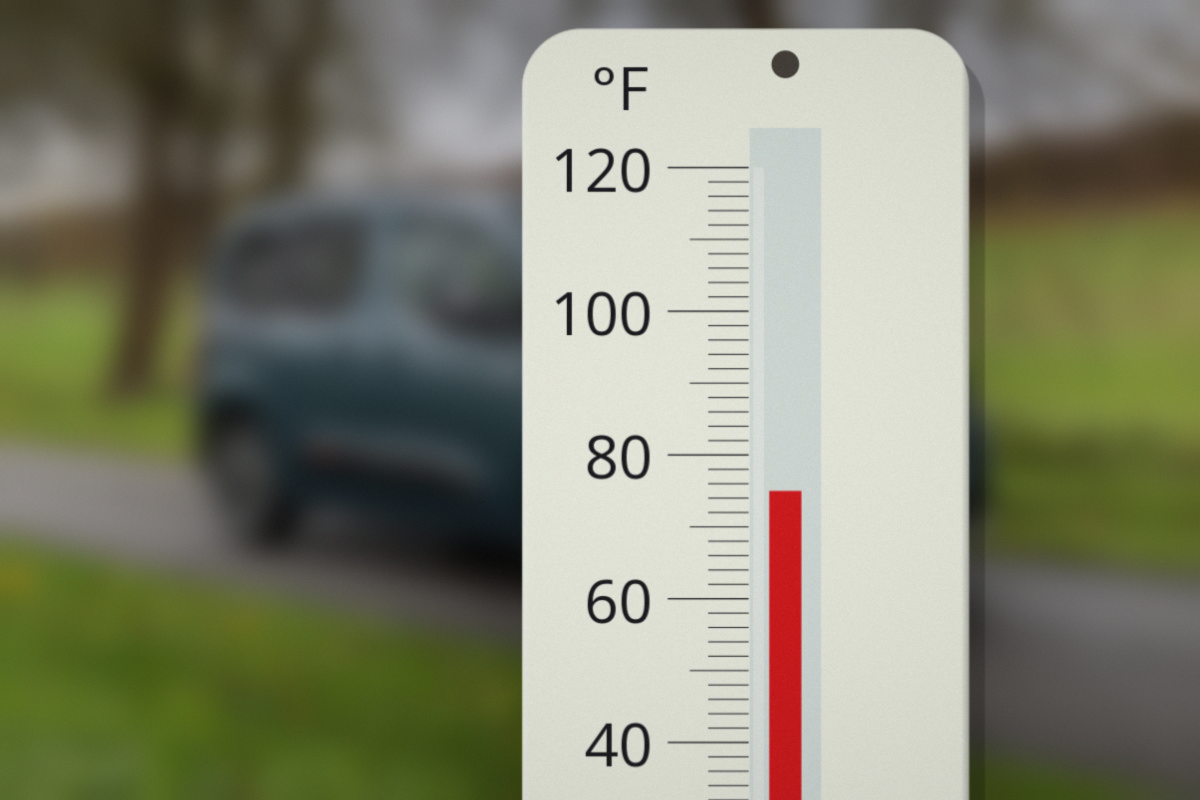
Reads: 75 °F
